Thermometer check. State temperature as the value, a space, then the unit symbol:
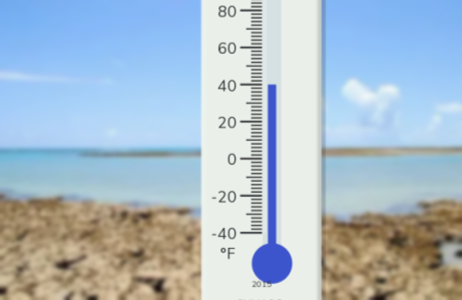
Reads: 40 °F
